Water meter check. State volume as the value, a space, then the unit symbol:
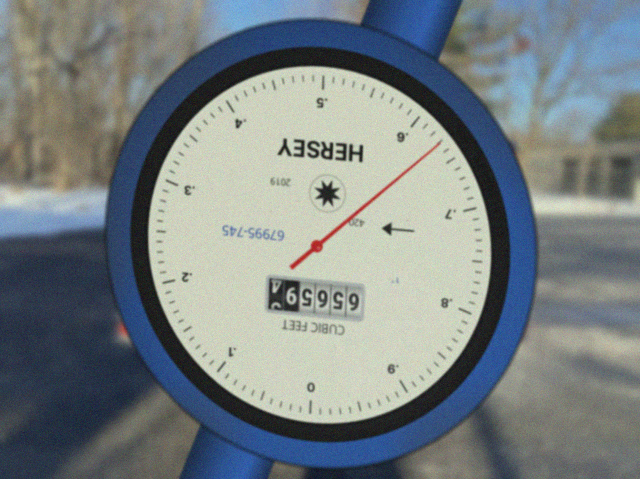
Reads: 656593.63 ft³
